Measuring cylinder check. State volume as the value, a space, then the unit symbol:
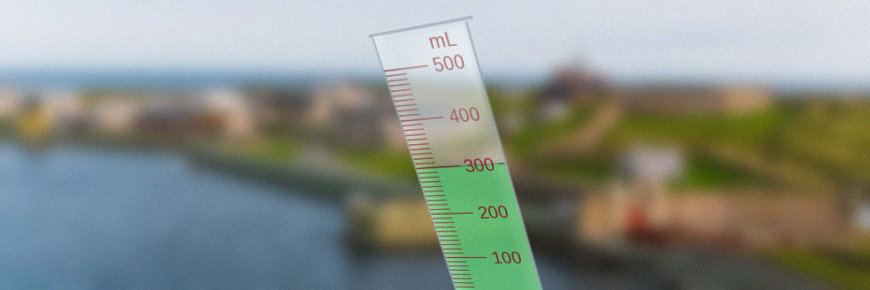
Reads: 300 mL
